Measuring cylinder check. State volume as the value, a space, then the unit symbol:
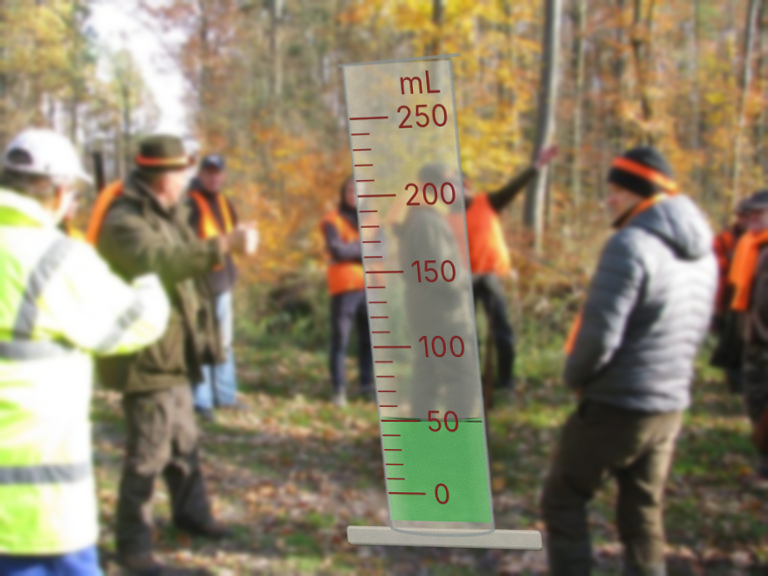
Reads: 50 mL
